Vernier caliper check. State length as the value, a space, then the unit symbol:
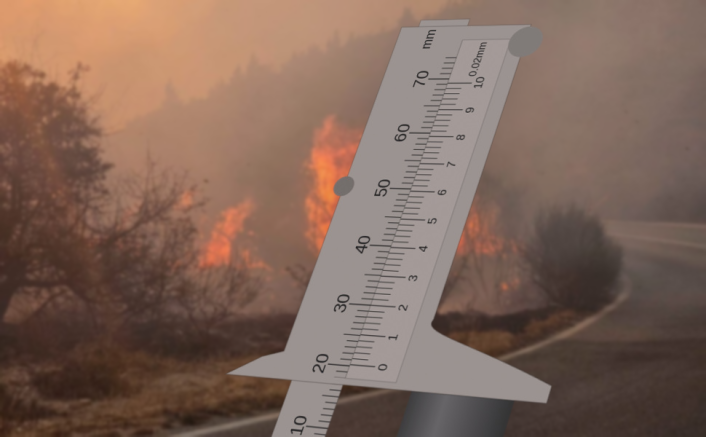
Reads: 20.2 mm
